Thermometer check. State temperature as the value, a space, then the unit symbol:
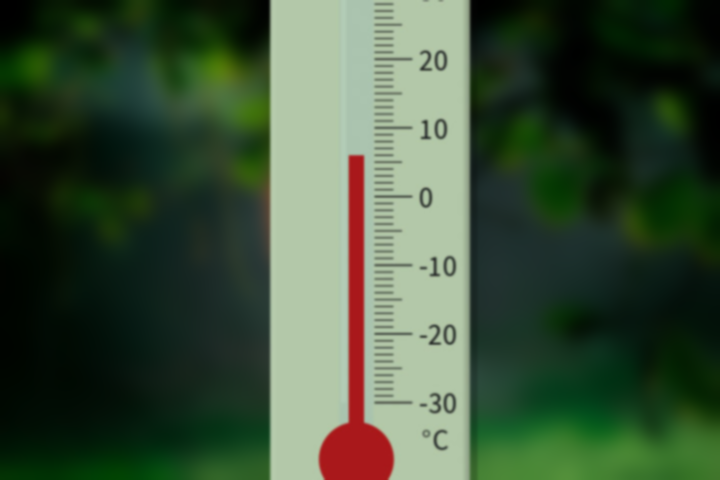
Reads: 6 °C
